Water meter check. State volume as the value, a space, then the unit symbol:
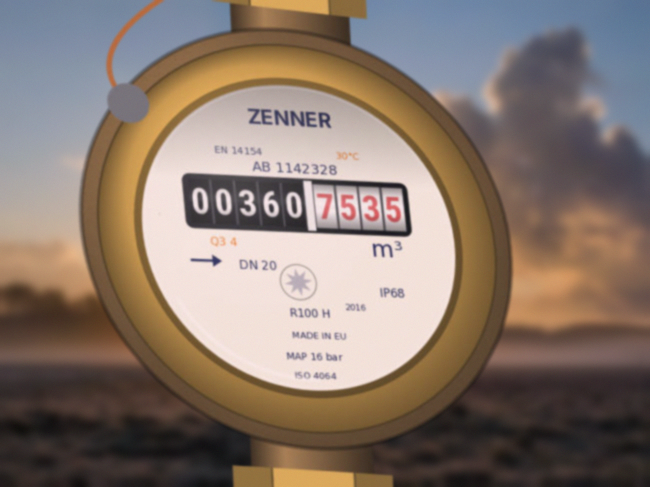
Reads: 360.7535 m³
